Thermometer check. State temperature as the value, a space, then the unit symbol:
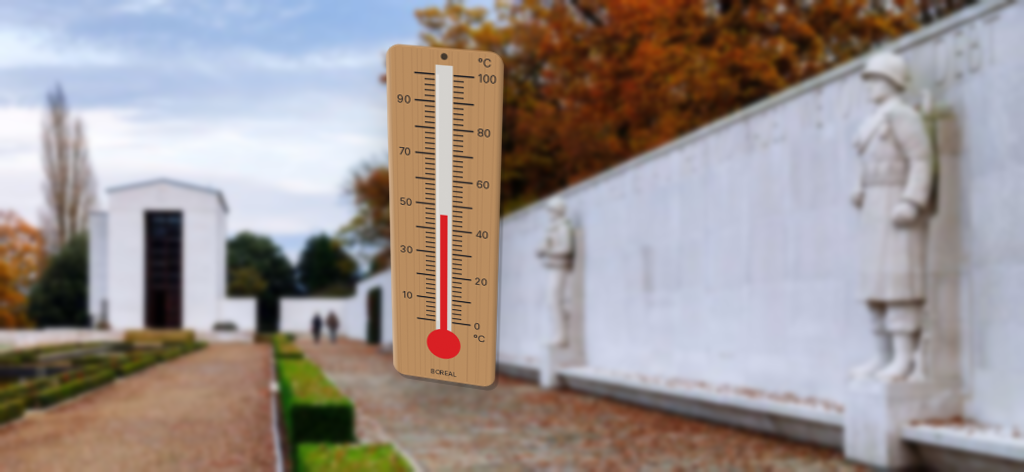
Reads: 46 °C
